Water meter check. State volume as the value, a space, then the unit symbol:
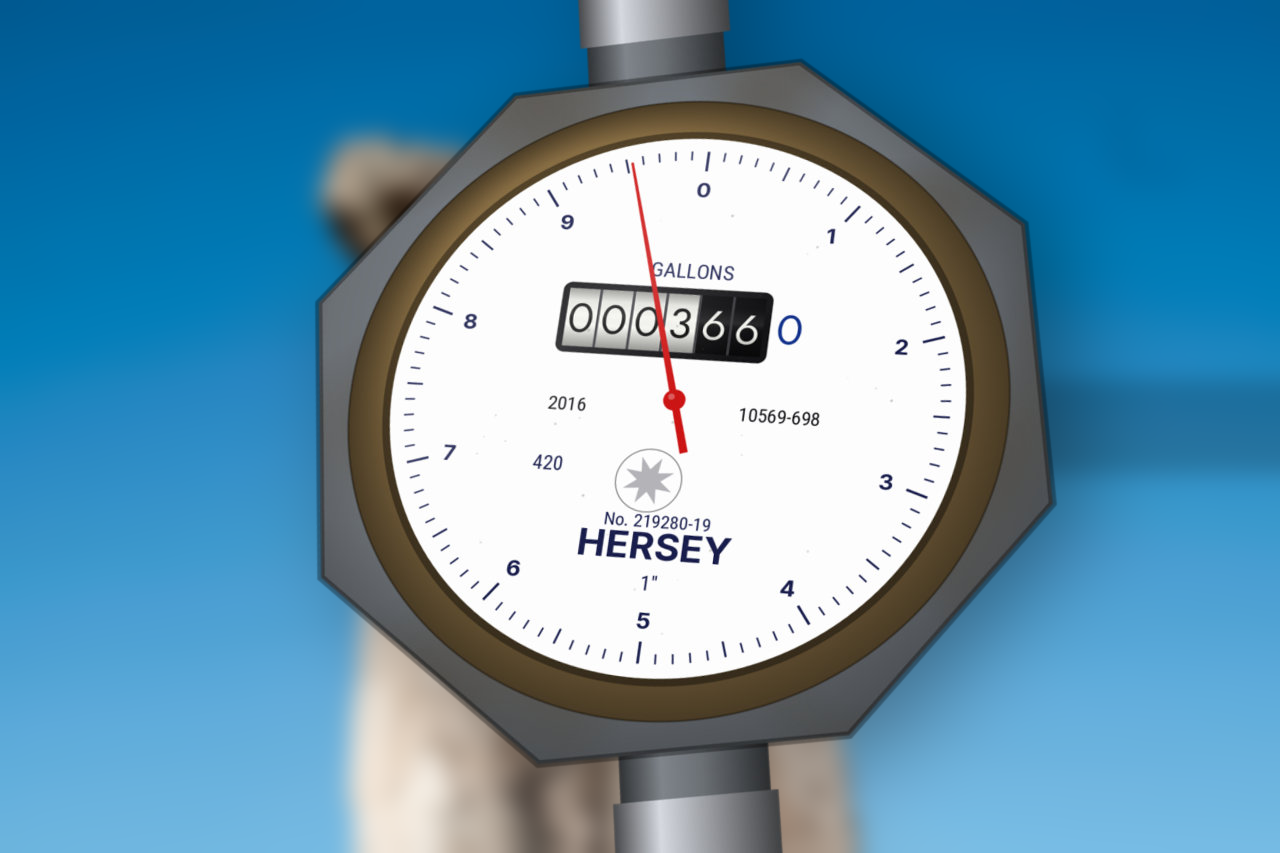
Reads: 3659.5 gal
